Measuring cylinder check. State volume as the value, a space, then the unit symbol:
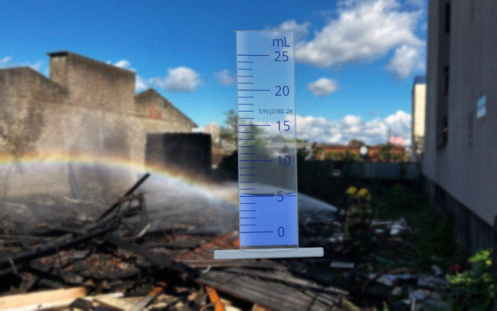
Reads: 5 mL
